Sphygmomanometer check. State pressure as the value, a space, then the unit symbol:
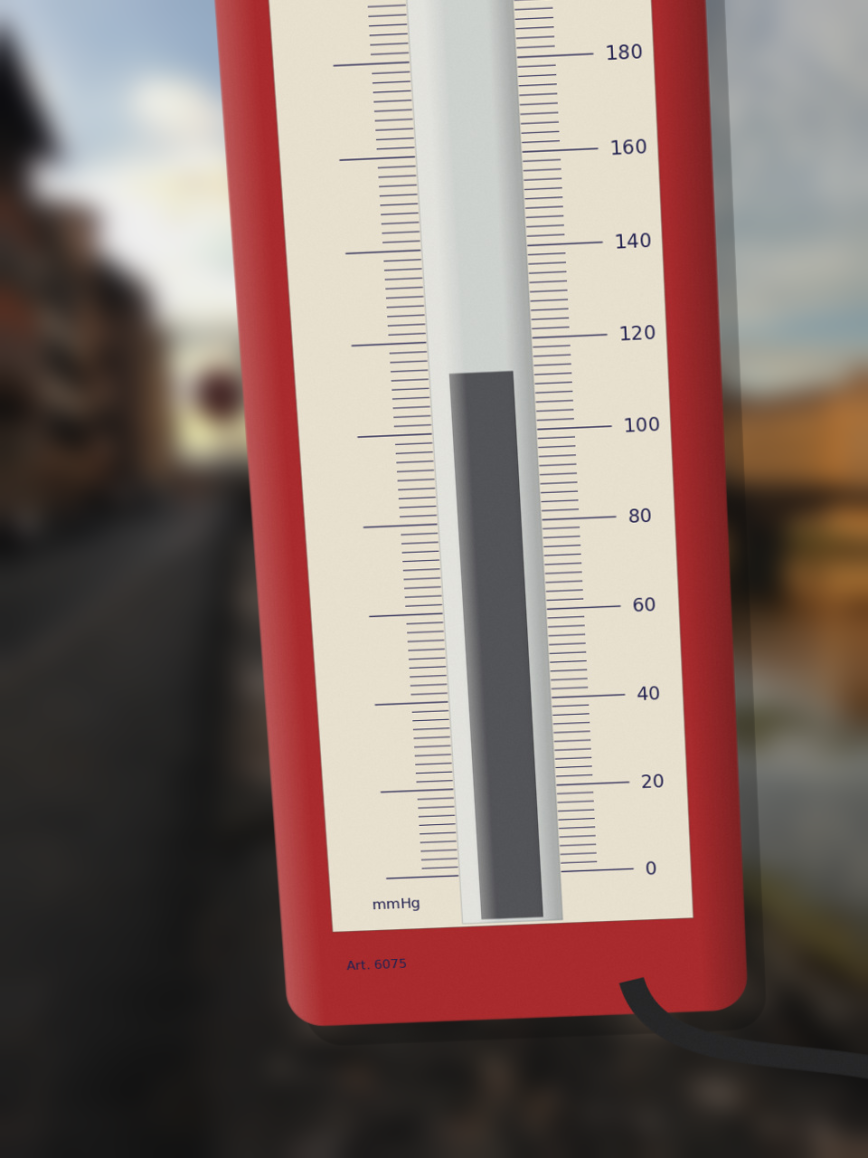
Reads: 113 mmHg
